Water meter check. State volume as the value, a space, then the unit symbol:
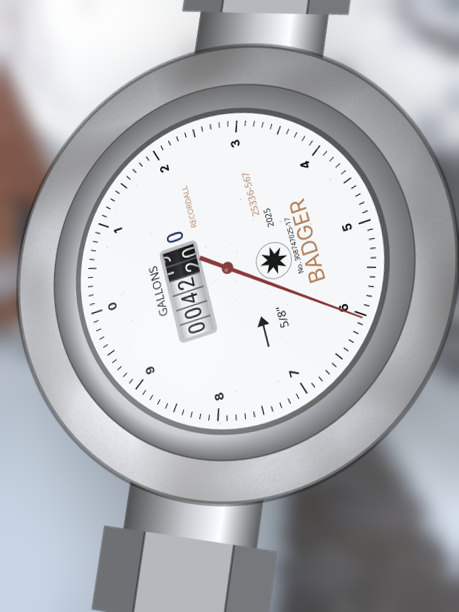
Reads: 42196.0 gal
